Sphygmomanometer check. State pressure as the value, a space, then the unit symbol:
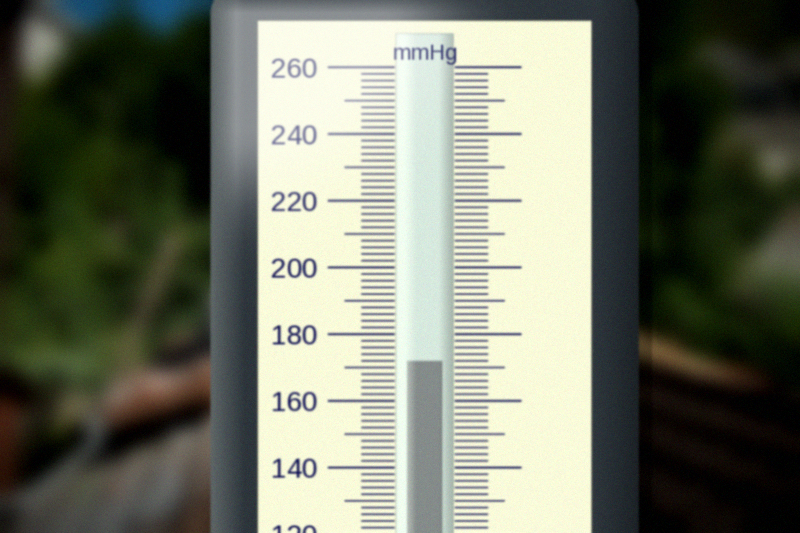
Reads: 172 mmHg
